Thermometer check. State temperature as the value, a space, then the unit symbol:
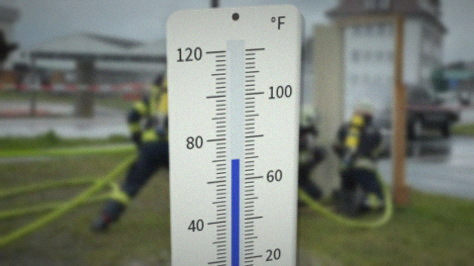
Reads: 70 °F
